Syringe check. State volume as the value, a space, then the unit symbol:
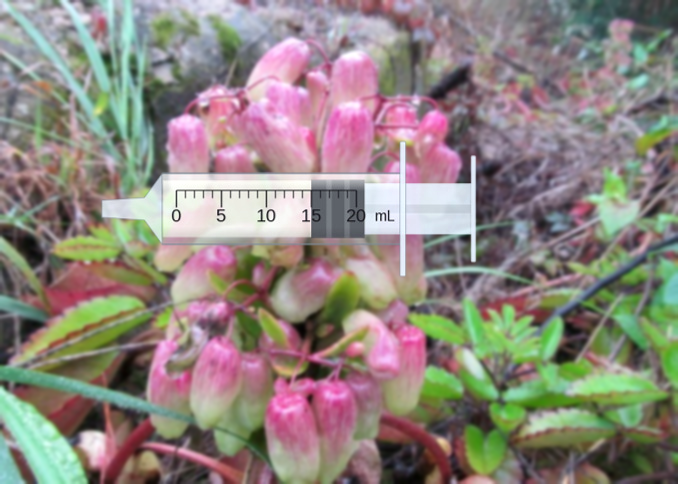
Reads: 15 mL
